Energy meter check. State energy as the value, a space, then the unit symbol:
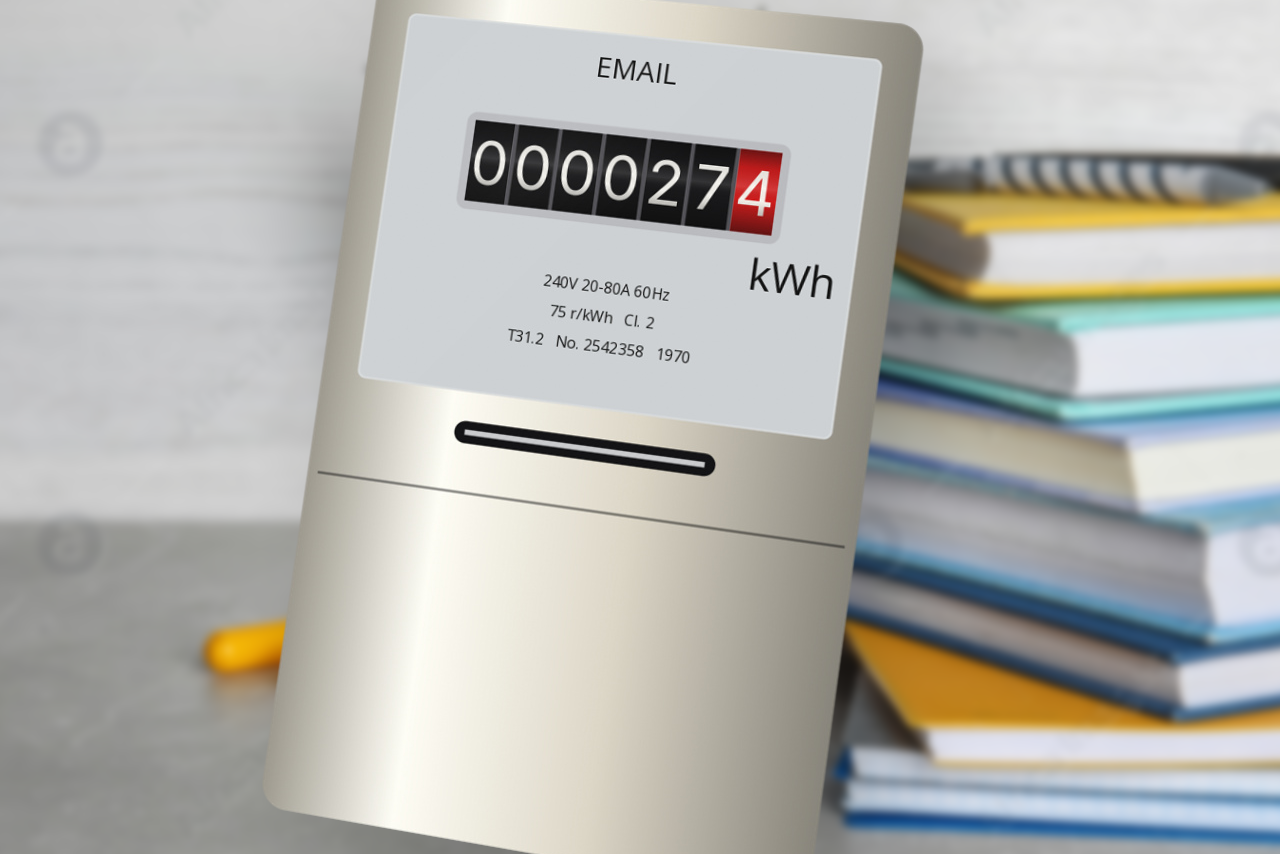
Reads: 27.4 kWh
